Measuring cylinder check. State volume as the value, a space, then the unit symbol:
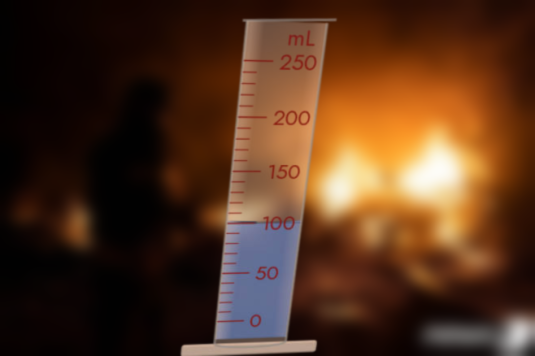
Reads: 100 mL
